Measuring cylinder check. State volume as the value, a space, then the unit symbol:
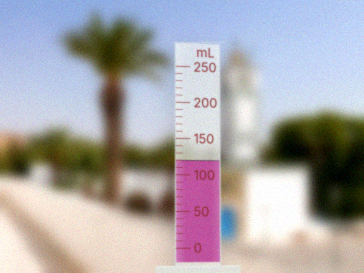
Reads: 120 mL
